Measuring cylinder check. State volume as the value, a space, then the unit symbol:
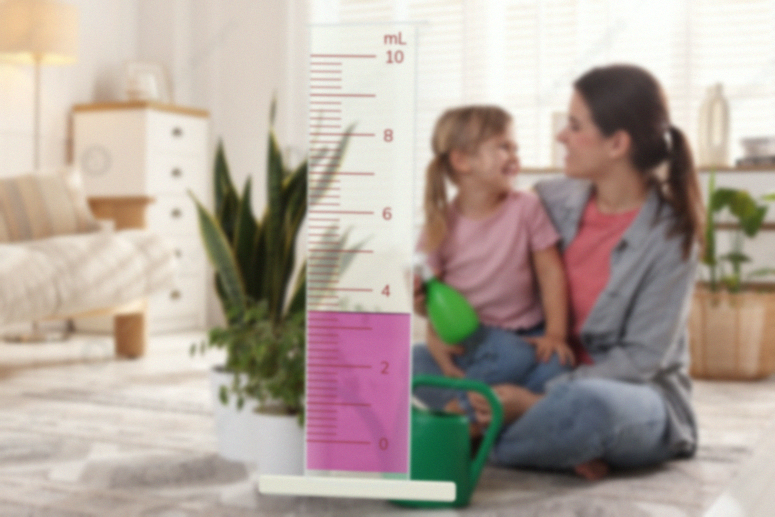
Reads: 3.4 mL
